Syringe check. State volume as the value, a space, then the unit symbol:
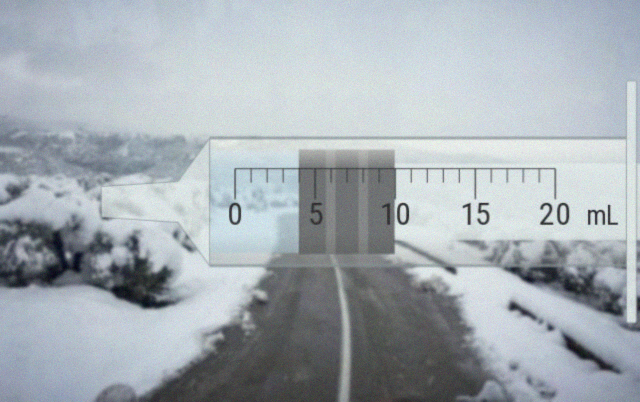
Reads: 4 mL
